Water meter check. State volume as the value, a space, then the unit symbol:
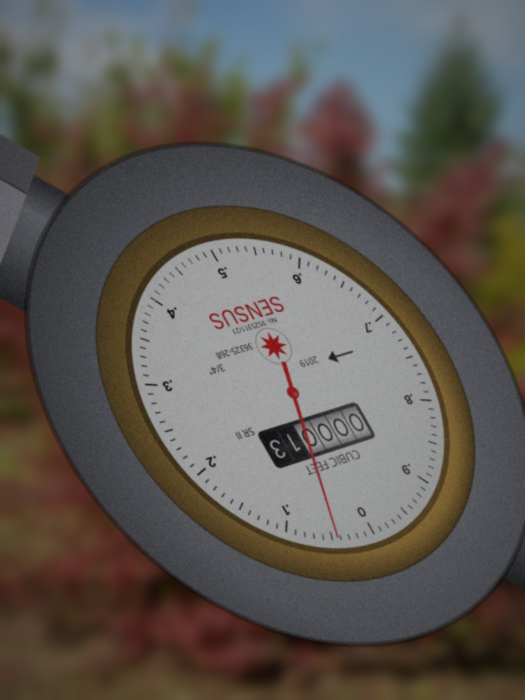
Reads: 13.04 ft³
